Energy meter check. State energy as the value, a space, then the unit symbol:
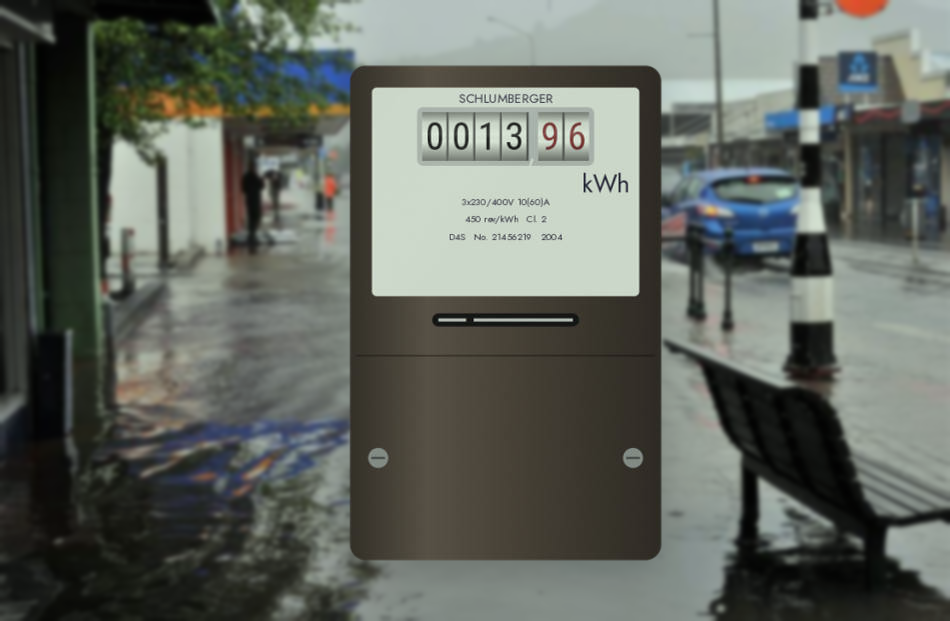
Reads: 13.96 kWh
